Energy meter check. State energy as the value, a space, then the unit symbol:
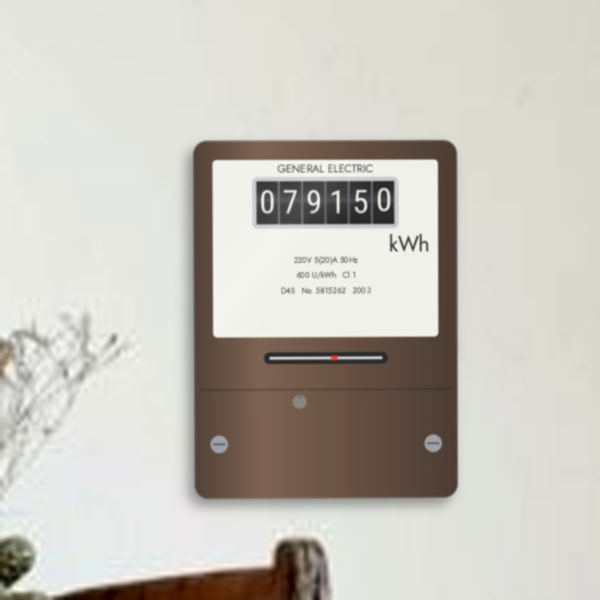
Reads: 79150 kWh
